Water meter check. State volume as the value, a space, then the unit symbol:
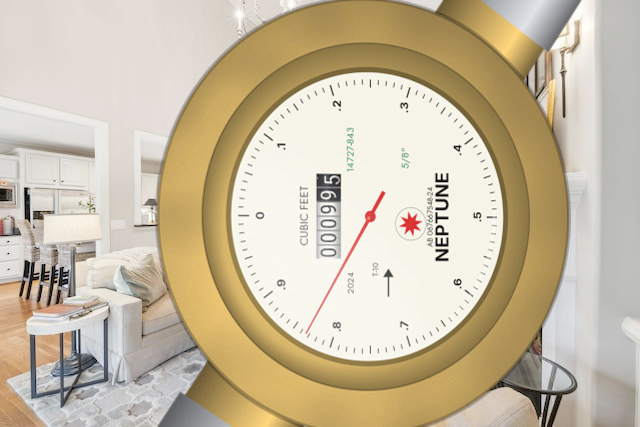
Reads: 994.83 ft³
